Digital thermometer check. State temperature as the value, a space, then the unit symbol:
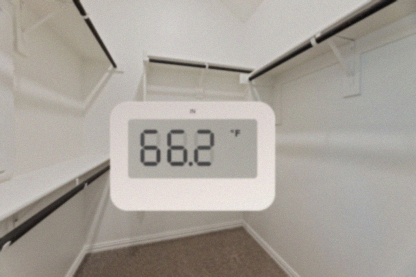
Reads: 66.2 °F
